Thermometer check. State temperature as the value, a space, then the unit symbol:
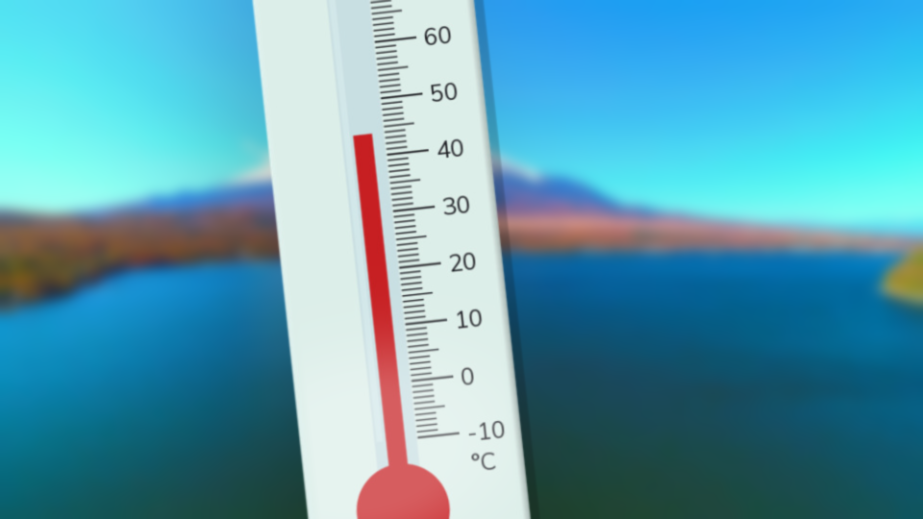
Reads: 44 °C
